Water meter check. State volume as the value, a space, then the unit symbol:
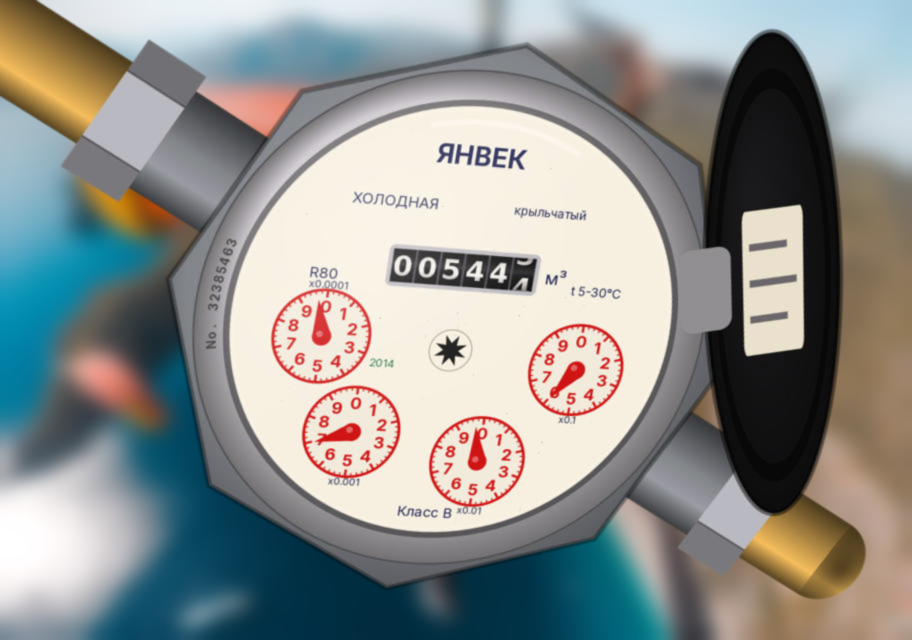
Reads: 5443.5969 m³
